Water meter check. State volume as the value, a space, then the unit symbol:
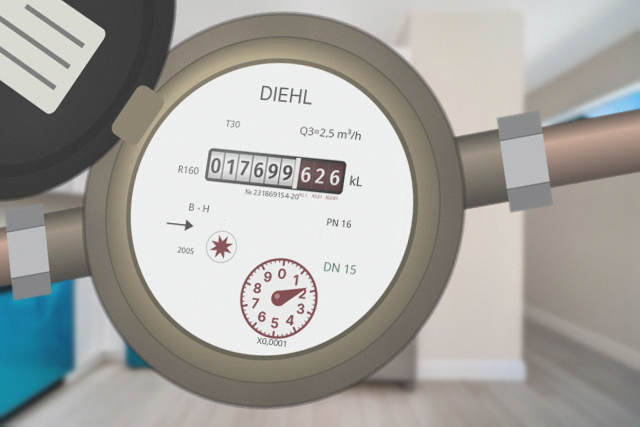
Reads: 17699.6261 kL
